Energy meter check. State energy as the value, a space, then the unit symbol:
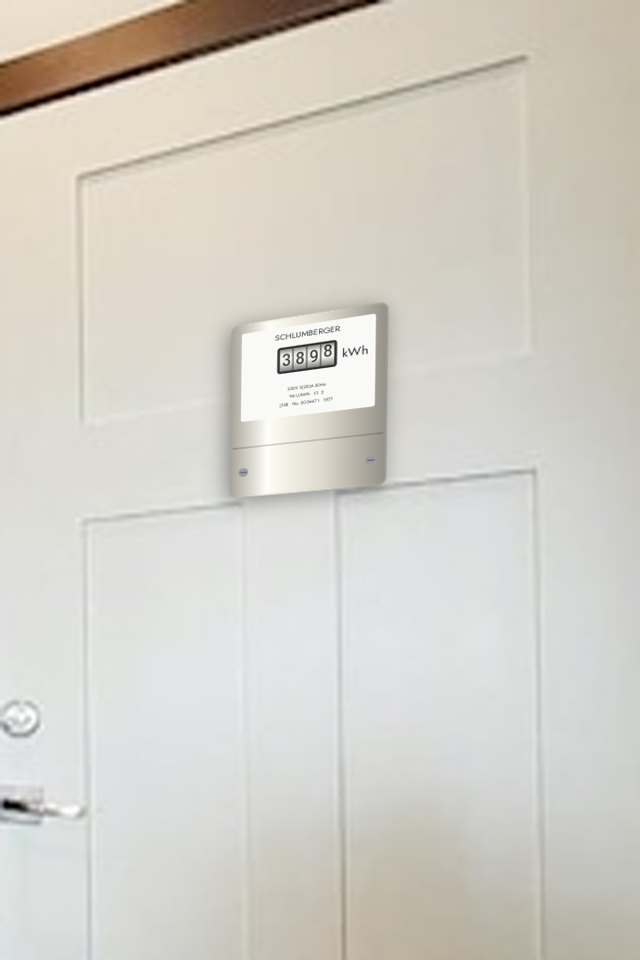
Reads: 3898 kWh
